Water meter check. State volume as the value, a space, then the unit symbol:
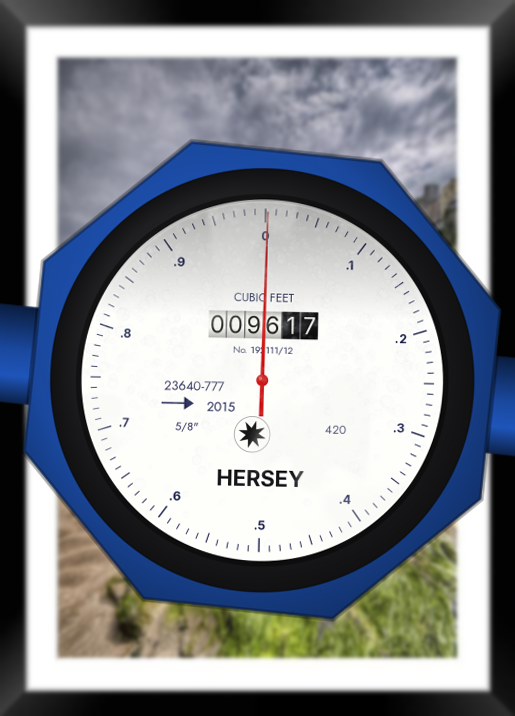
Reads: 9617.00 ft³
